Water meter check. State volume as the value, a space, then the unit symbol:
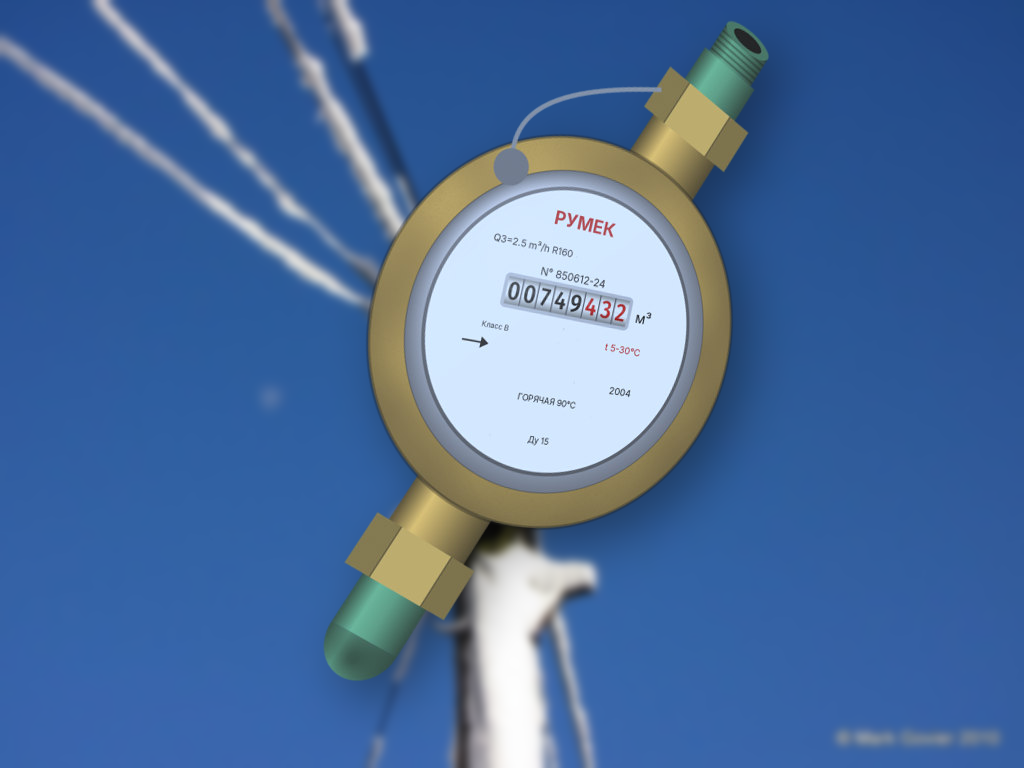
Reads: 749.432 m³
